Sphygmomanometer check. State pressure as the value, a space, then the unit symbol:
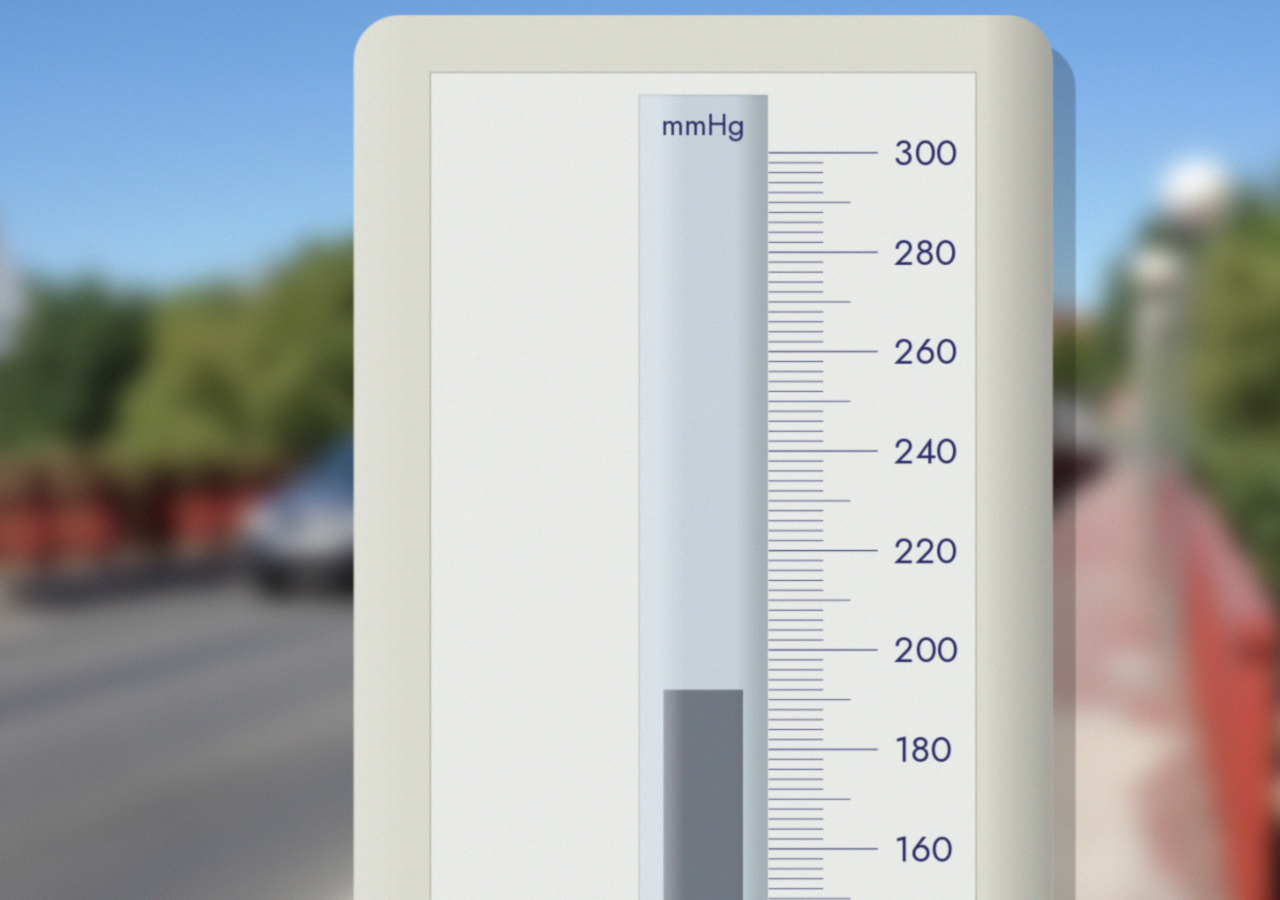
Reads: 192 mmHg
